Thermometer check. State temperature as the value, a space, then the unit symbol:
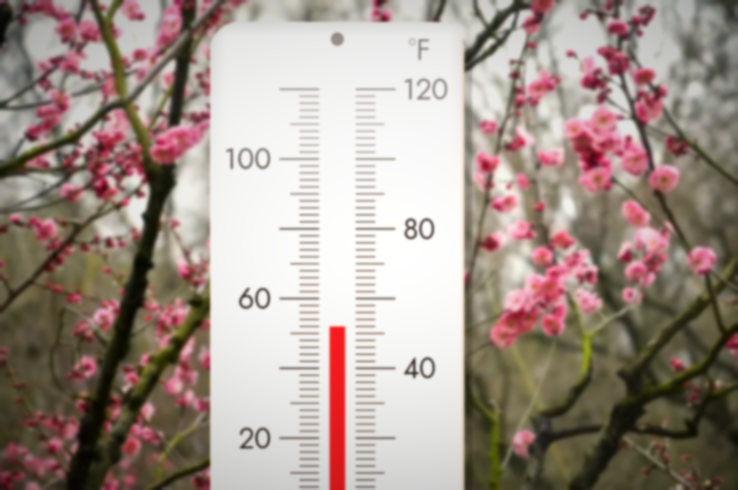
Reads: 52 °F
